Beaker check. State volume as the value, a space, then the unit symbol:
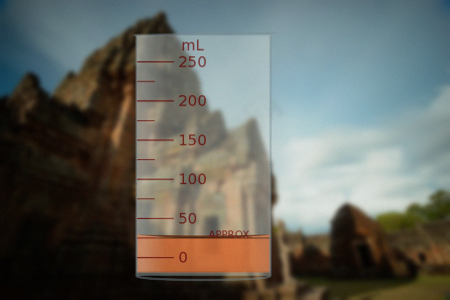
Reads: 25 mL
